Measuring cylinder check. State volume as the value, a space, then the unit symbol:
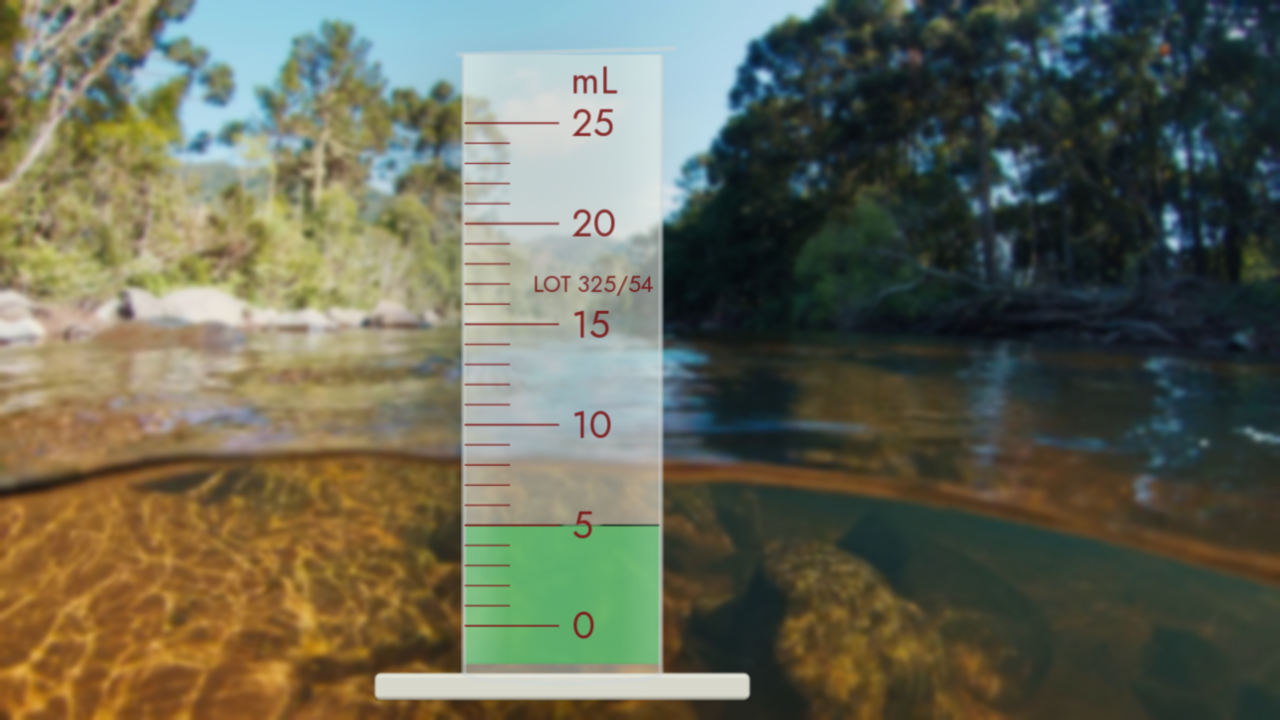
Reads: 5 mL
